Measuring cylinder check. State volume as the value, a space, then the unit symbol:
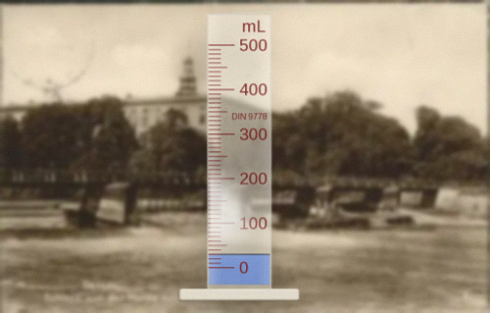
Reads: 30 mL
